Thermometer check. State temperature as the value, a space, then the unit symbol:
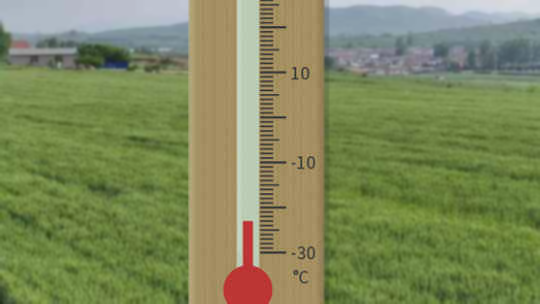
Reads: -23 °C
